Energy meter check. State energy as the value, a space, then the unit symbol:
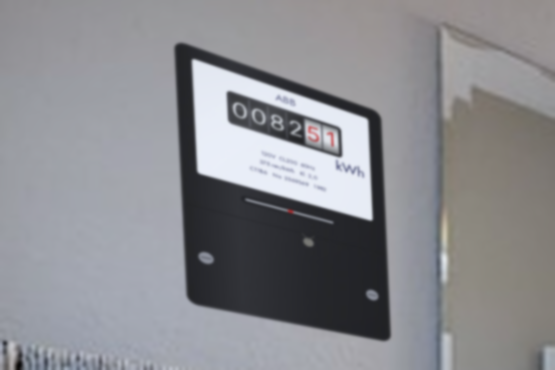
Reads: 82.51 kWh
